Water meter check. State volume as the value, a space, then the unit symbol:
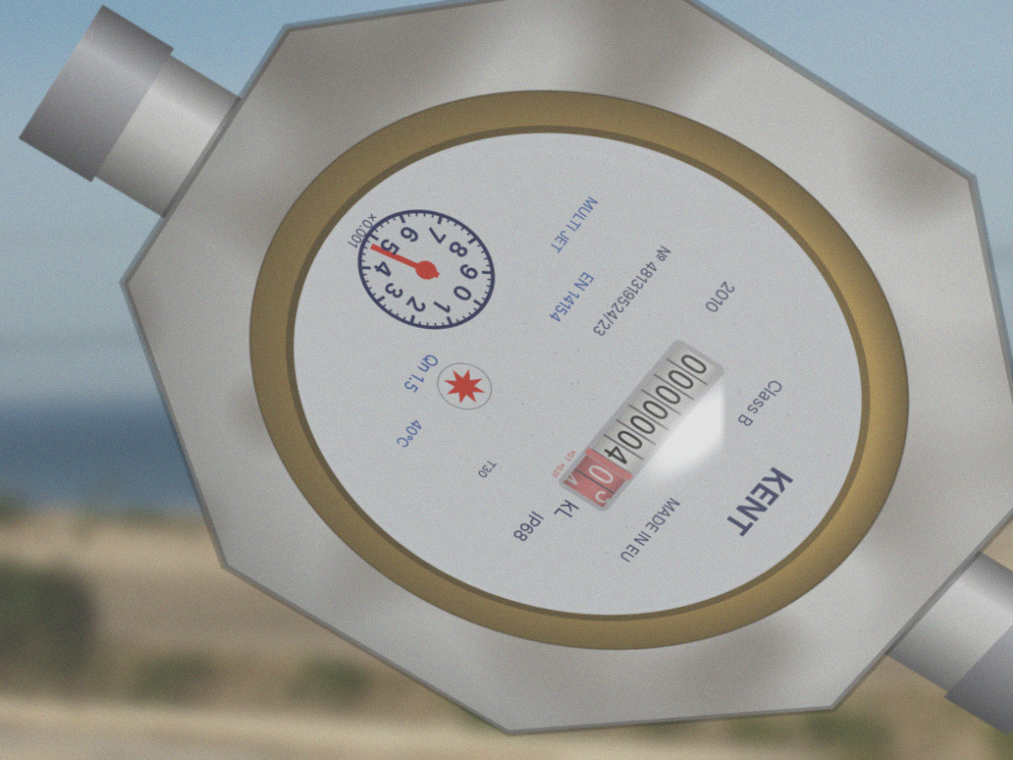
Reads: 4.034 kL
